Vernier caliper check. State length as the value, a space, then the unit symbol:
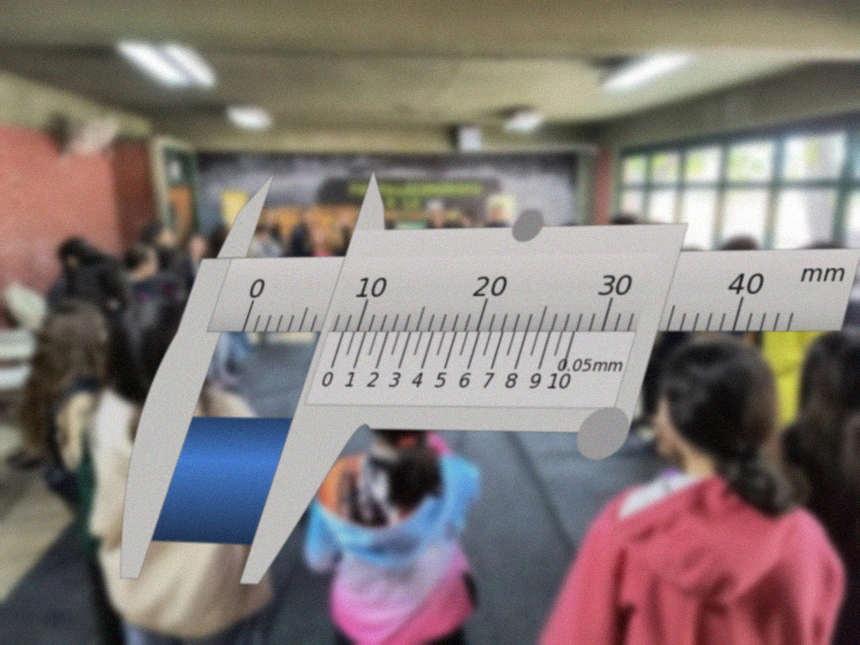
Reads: 8.8 mm
